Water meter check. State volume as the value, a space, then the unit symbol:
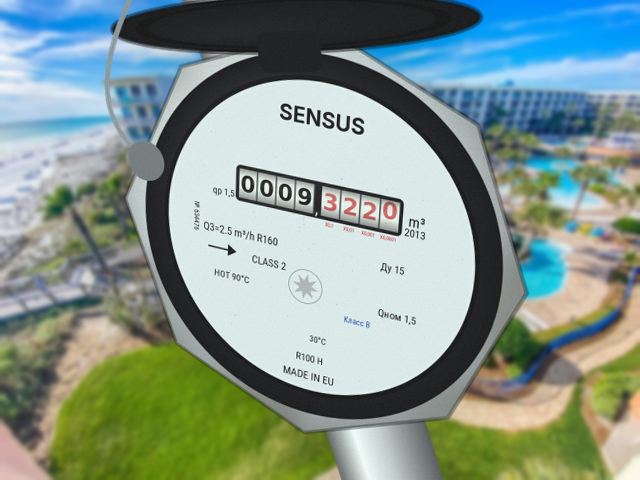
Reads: 9.3220 m³
